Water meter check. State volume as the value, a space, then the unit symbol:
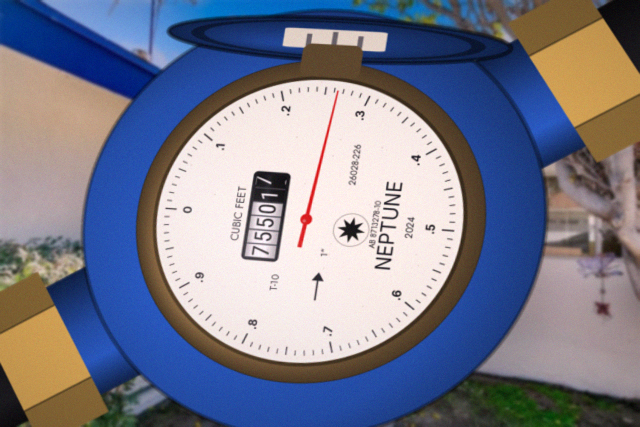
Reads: 755017.26 ft³
